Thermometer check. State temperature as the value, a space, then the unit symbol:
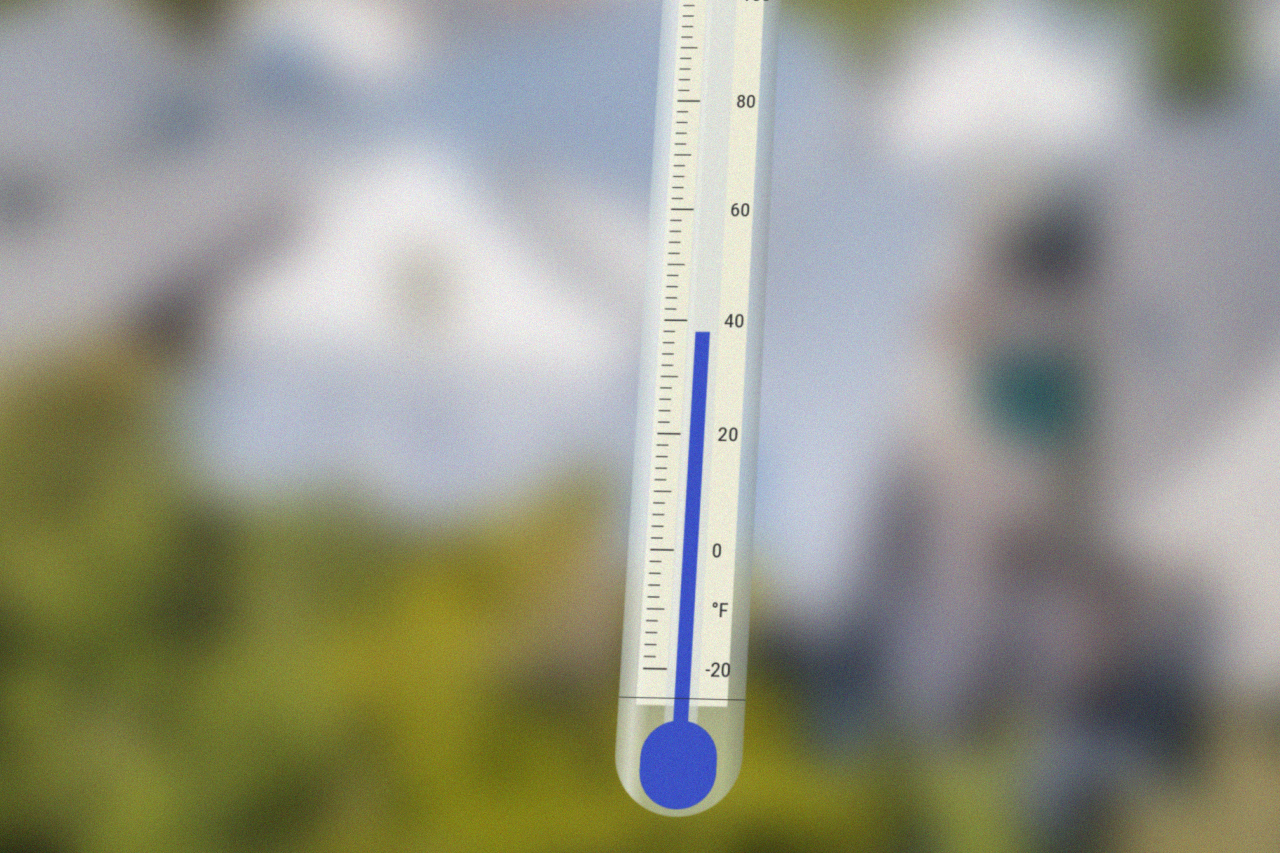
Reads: 38 °F
